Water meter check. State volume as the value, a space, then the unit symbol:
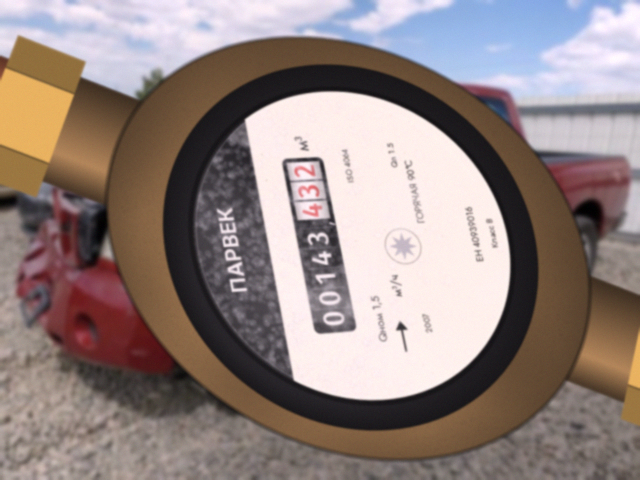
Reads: 143.432 m³
